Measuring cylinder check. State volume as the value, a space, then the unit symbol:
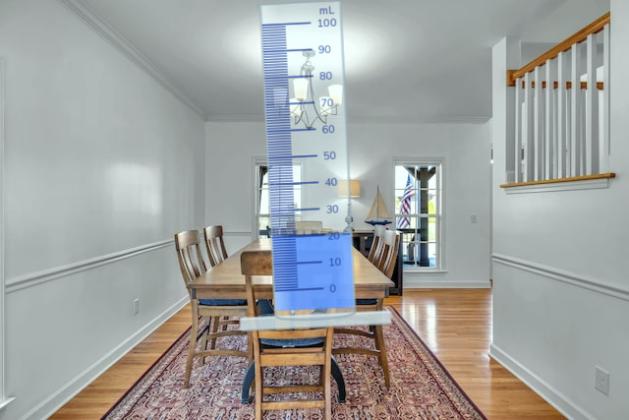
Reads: 20 mL
